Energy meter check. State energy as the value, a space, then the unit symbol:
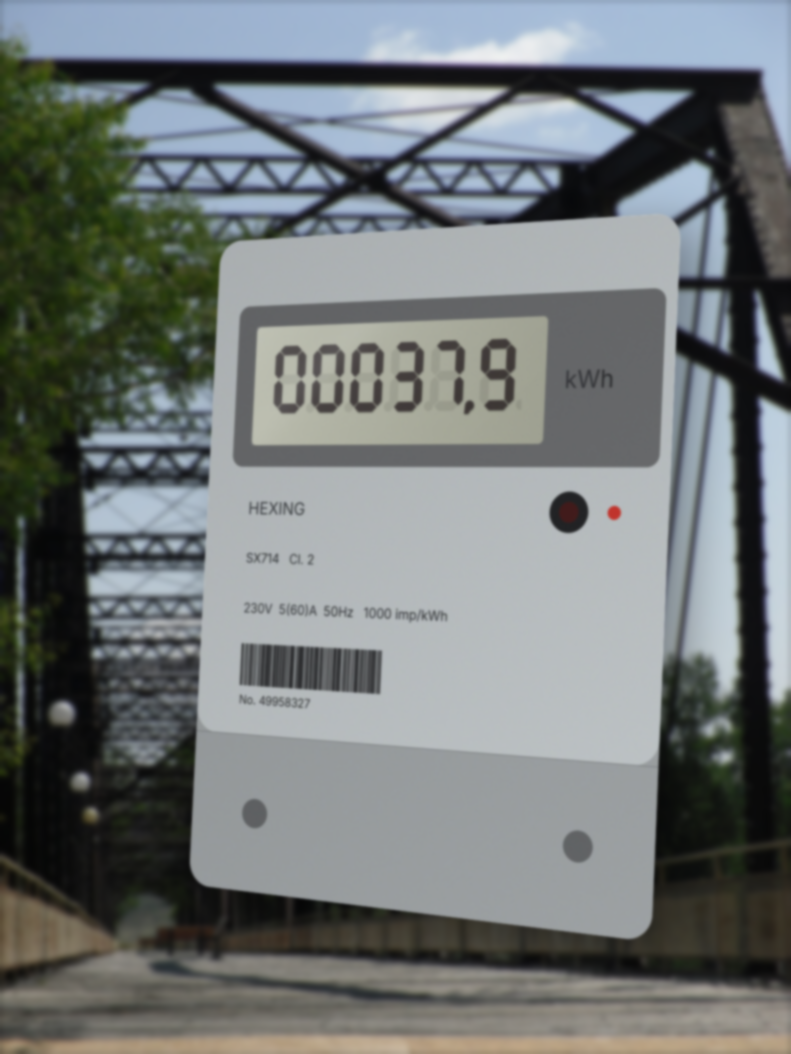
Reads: 37.9 kWh
